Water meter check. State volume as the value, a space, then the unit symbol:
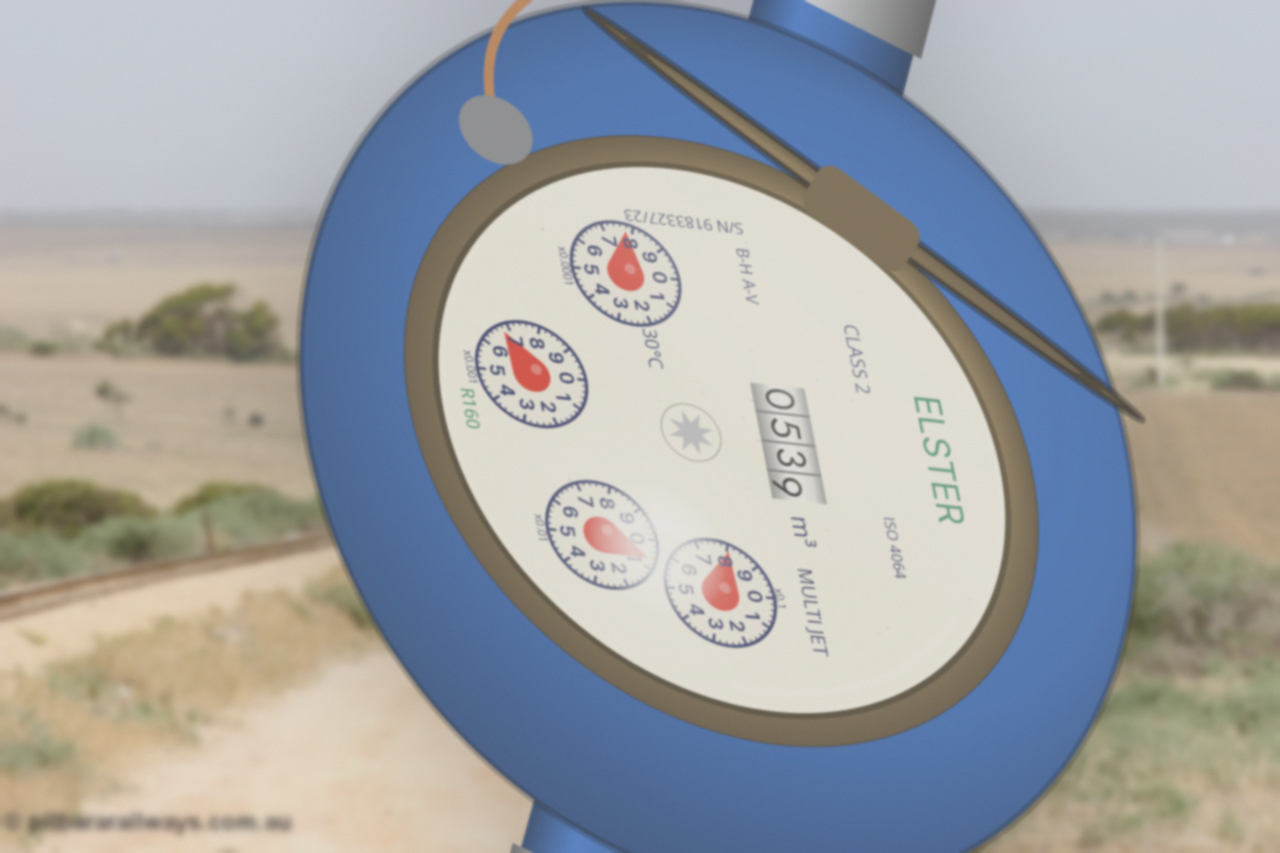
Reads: 538.8067 m³
